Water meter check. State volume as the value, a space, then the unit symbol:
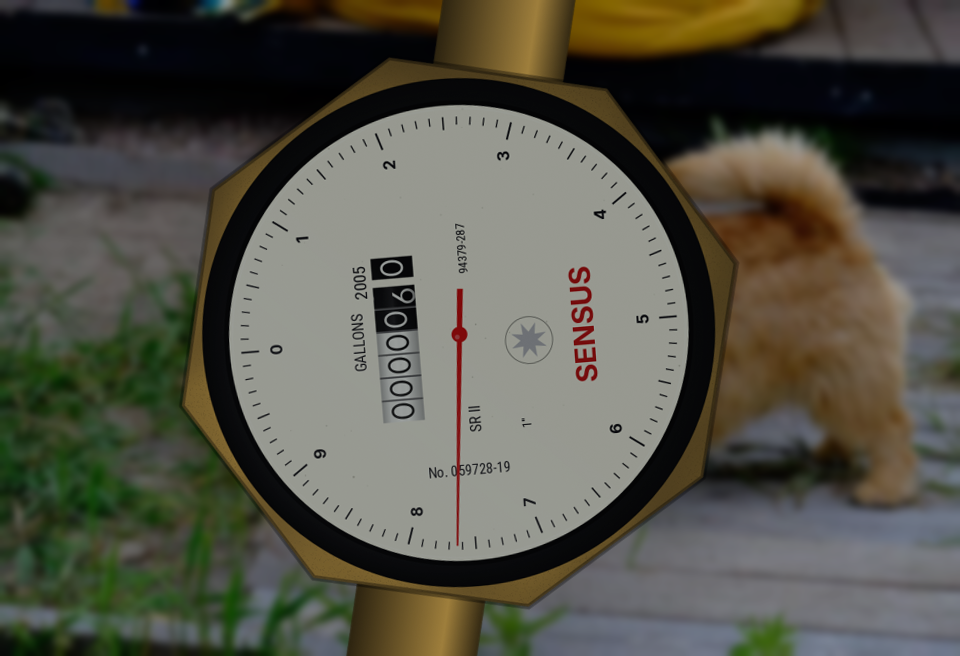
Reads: 57.6 gal
